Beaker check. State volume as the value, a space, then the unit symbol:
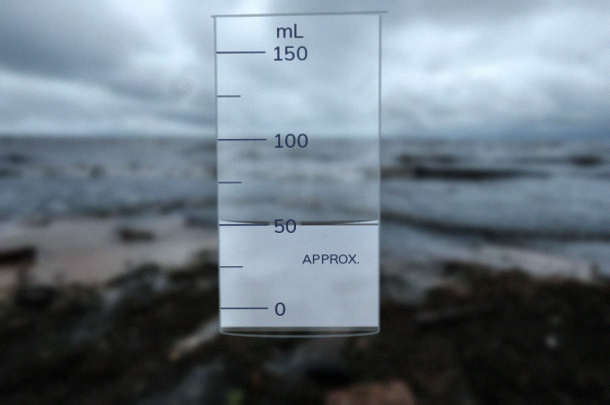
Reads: 50 mL
